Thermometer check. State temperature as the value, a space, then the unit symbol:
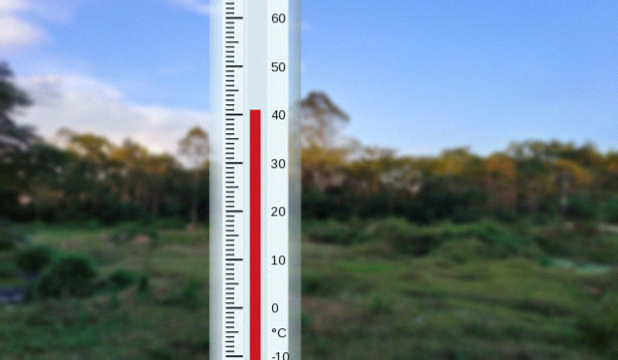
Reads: 41 °C
